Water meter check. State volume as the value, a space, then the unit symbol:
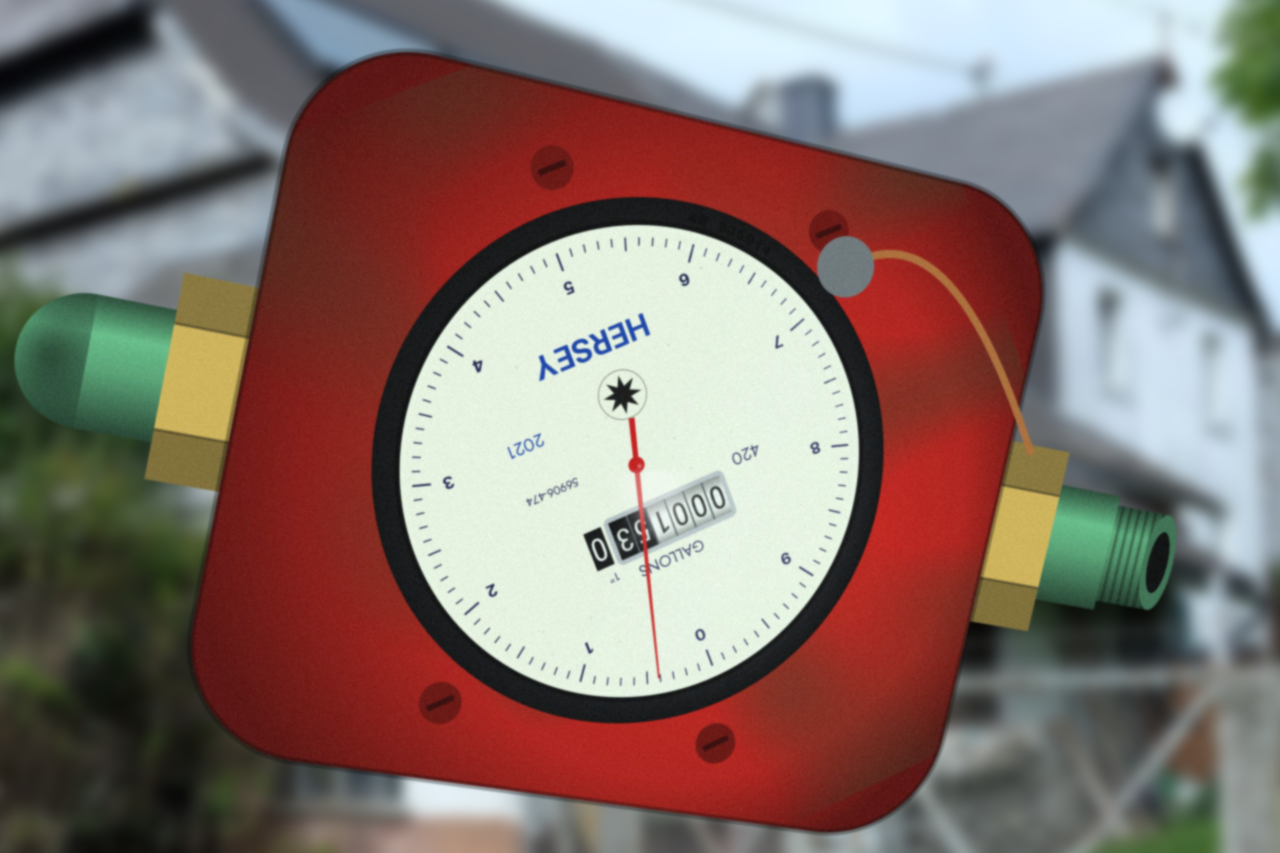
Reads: 1530.4 gal
